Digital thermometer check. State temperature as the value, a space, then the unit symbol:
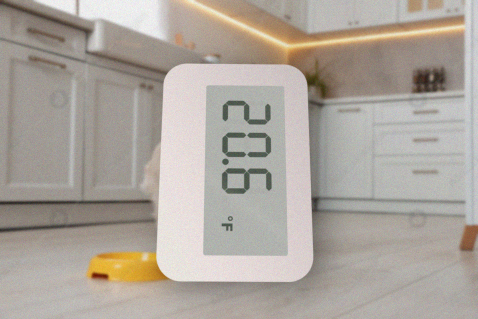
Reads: 20.6 °F
